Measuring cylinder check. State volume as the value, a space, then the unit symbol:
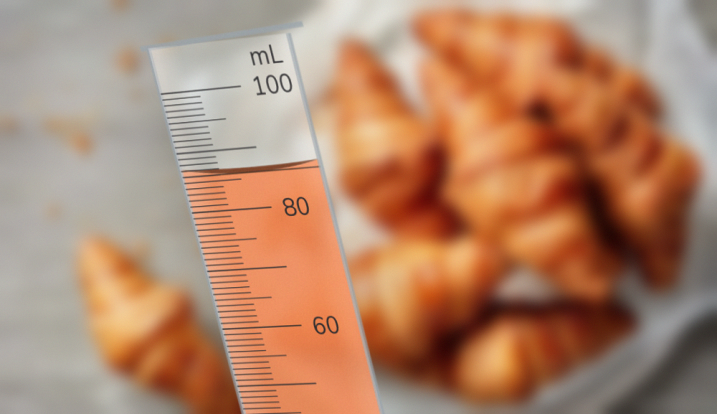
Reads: 86 mL
